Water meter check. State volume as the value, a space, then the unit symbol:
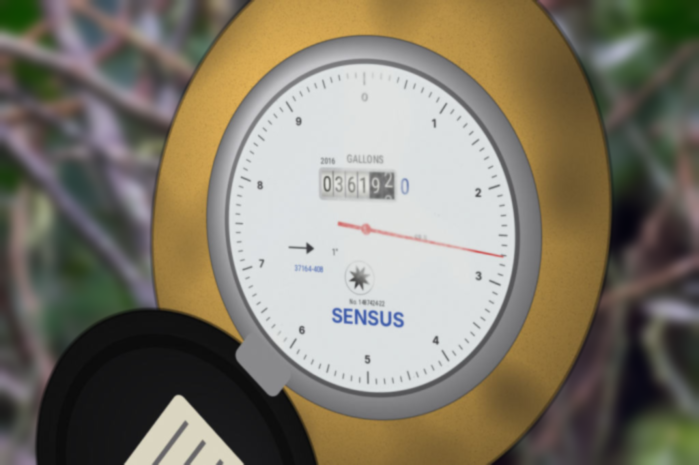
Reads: 361922.7 gal
